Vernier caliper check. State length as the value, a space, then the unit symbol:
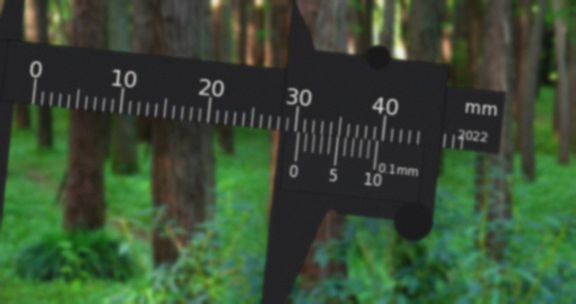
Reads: 30.4 mm
